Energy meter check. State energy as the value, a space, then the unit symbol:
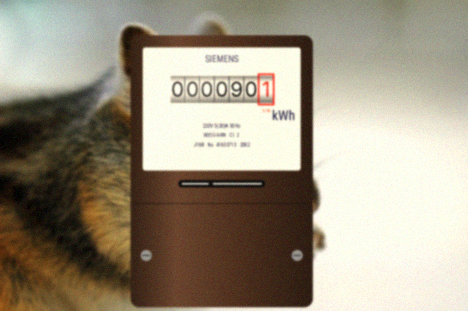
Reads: 90.1 kWh
